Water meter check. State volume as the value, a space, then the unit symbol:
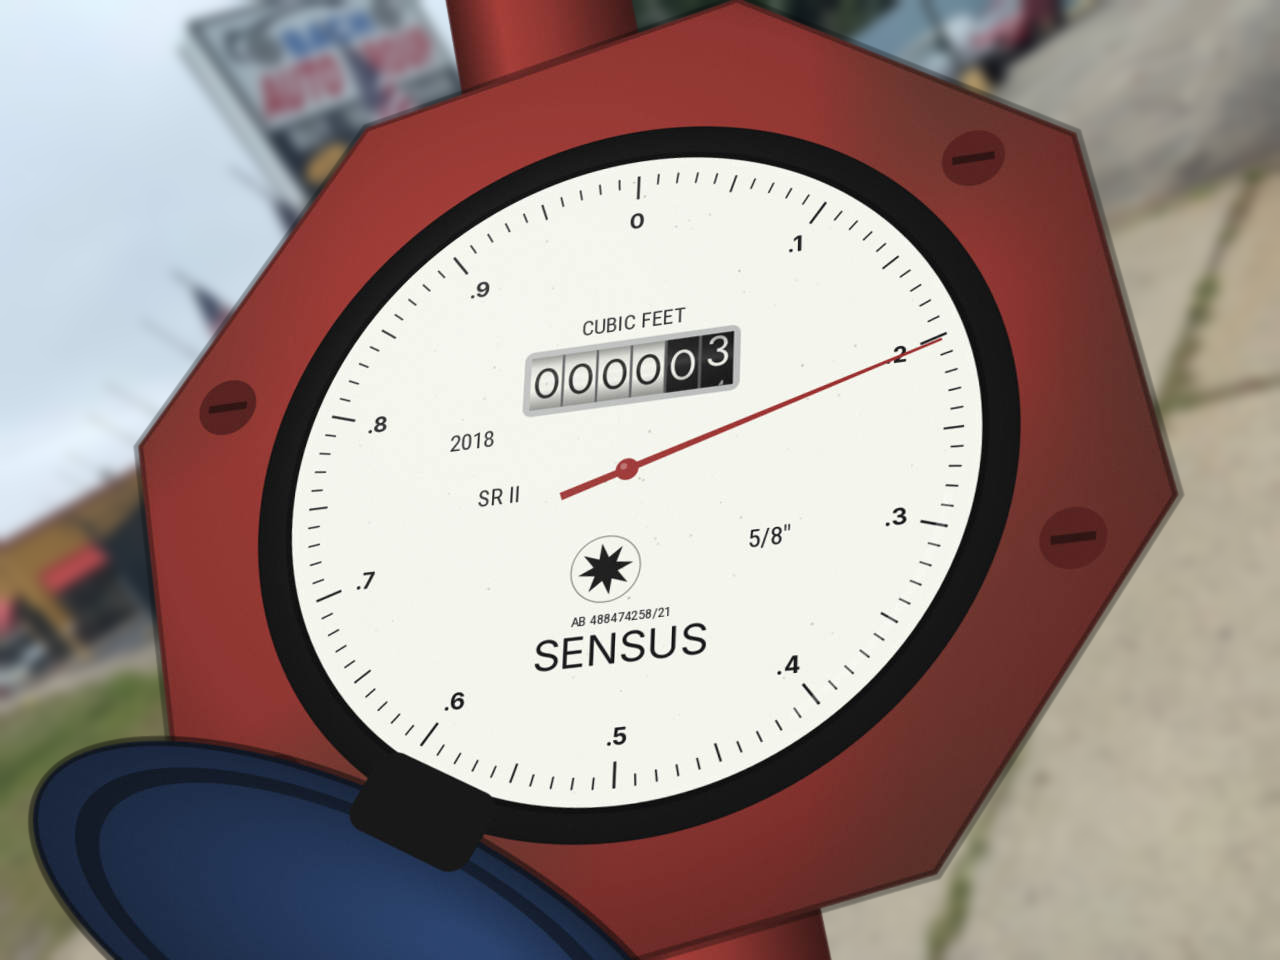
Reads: 3.20 ft³
